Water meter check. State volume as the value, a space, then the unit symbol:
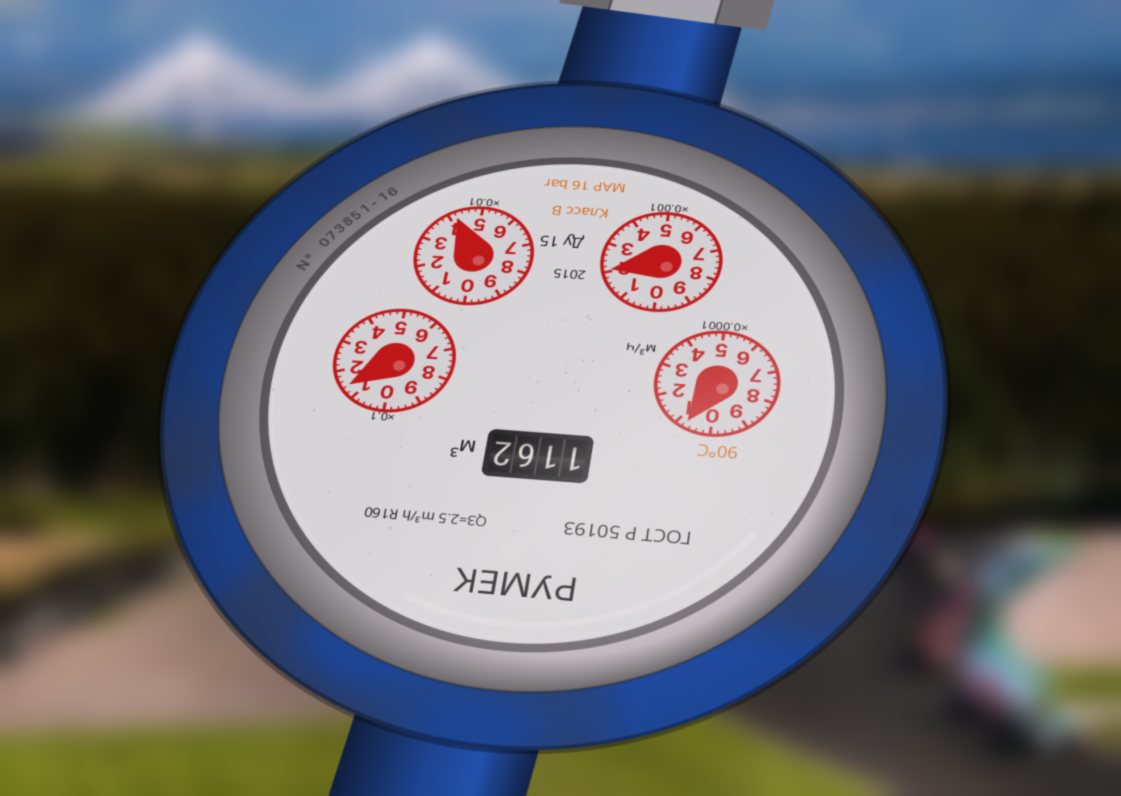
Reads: 1162.1420 m³
